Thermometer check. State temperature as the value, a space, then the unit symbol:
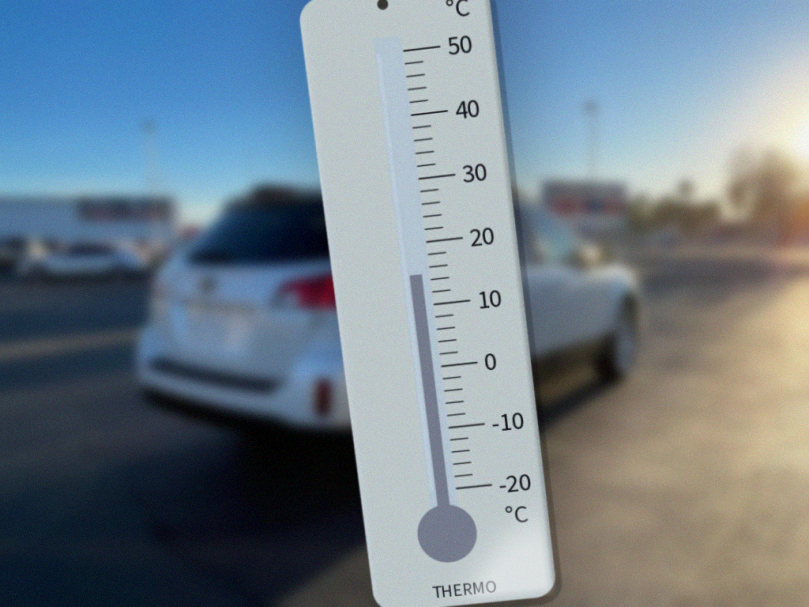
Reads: 15 °C
